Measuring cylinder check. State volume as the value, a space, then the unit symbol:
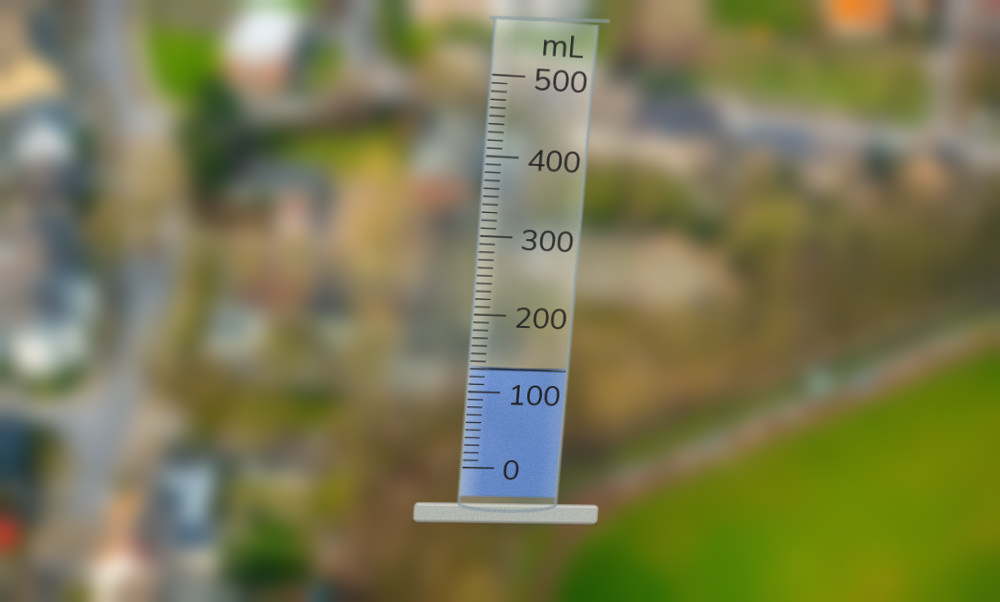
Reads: 130 mL
